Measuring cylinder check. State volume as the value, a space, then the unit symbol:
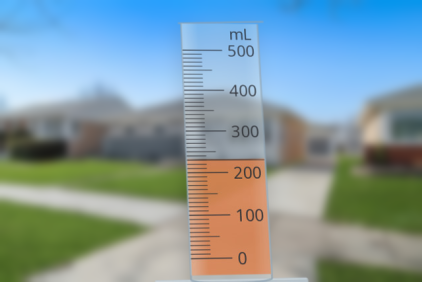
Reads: 230 mL
